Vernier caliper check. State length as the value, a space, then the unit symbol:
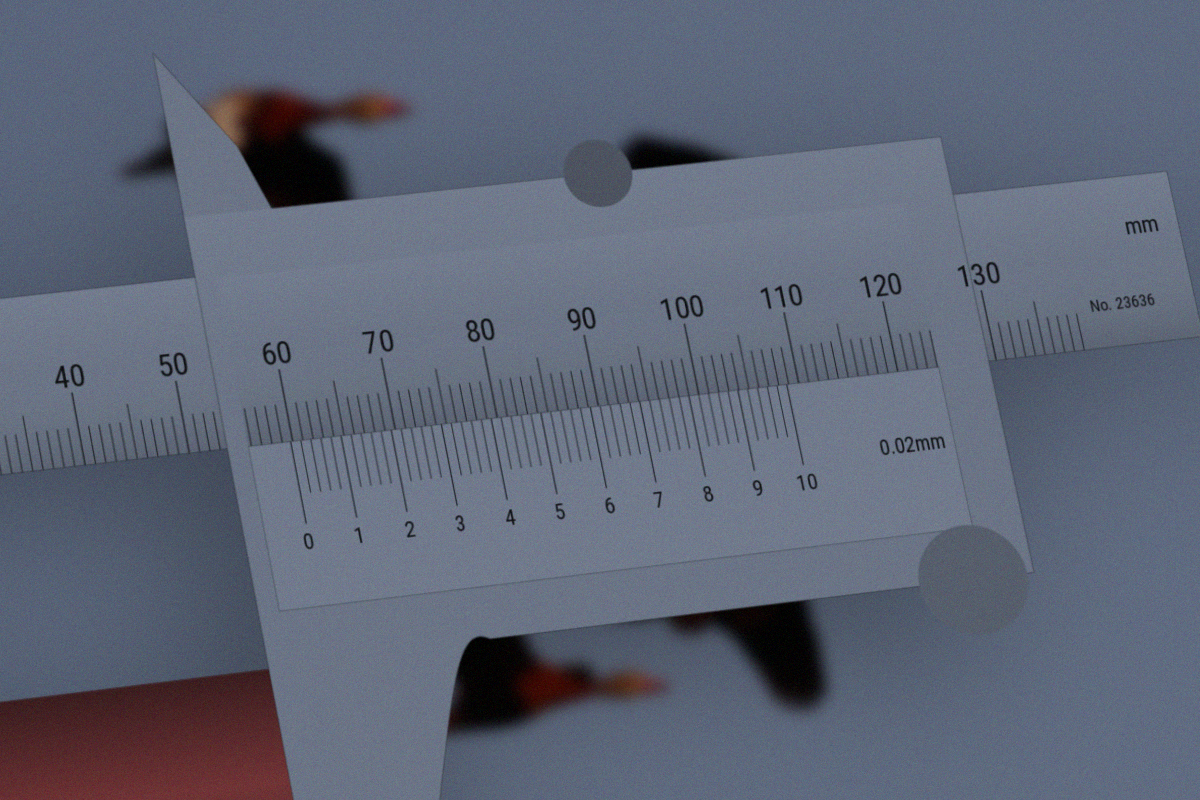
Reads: 59.8 mm
